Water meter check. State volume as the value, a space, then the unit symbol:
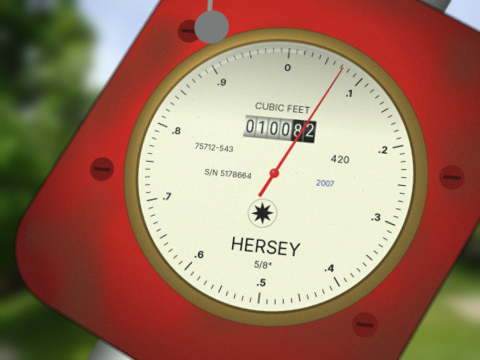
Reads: 10082.07 ft³
